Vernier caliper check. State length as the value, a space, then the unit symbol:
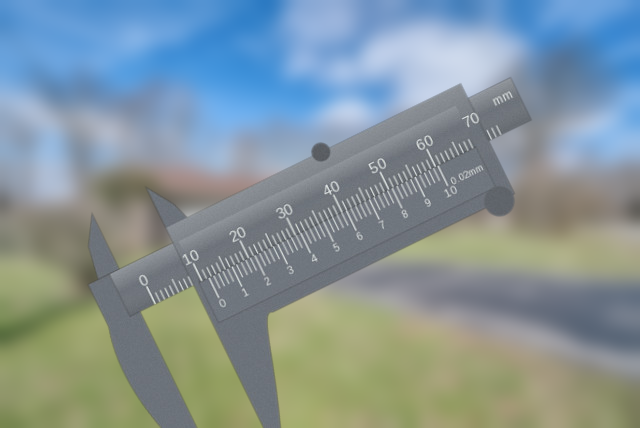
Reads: 11.5 mm
